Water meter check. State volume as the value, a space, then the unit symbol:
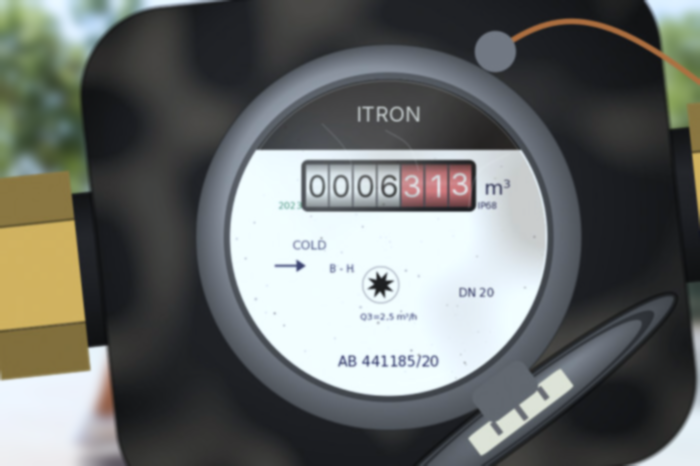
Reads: 6.313 m³
